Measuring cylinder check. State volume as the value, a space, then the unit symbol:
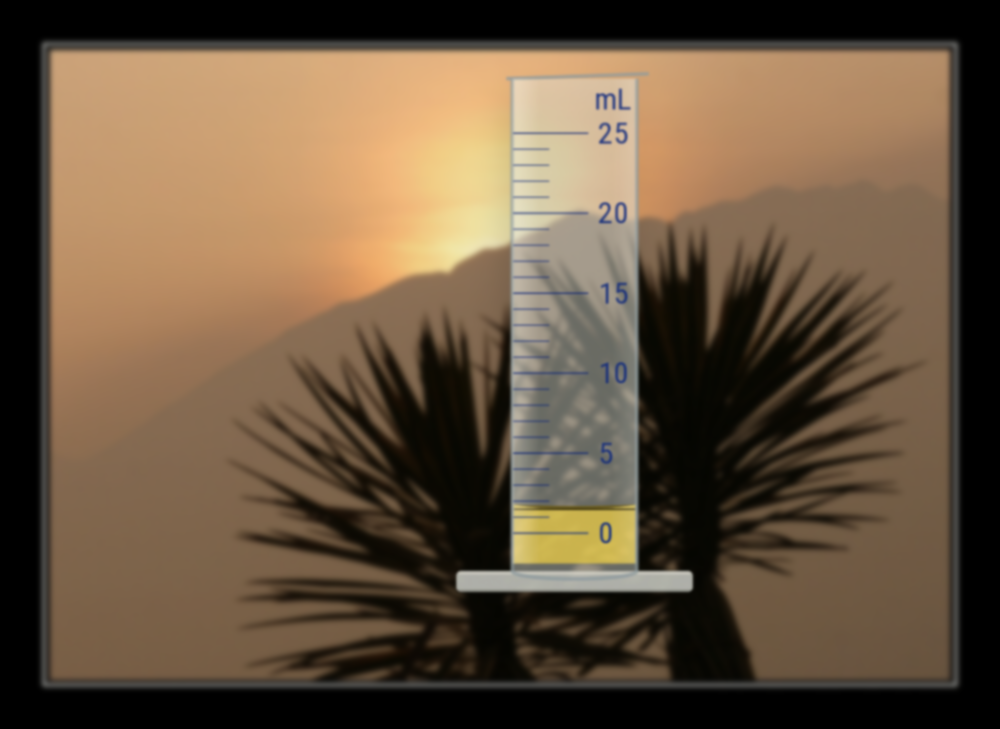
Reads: 1.5 mL
